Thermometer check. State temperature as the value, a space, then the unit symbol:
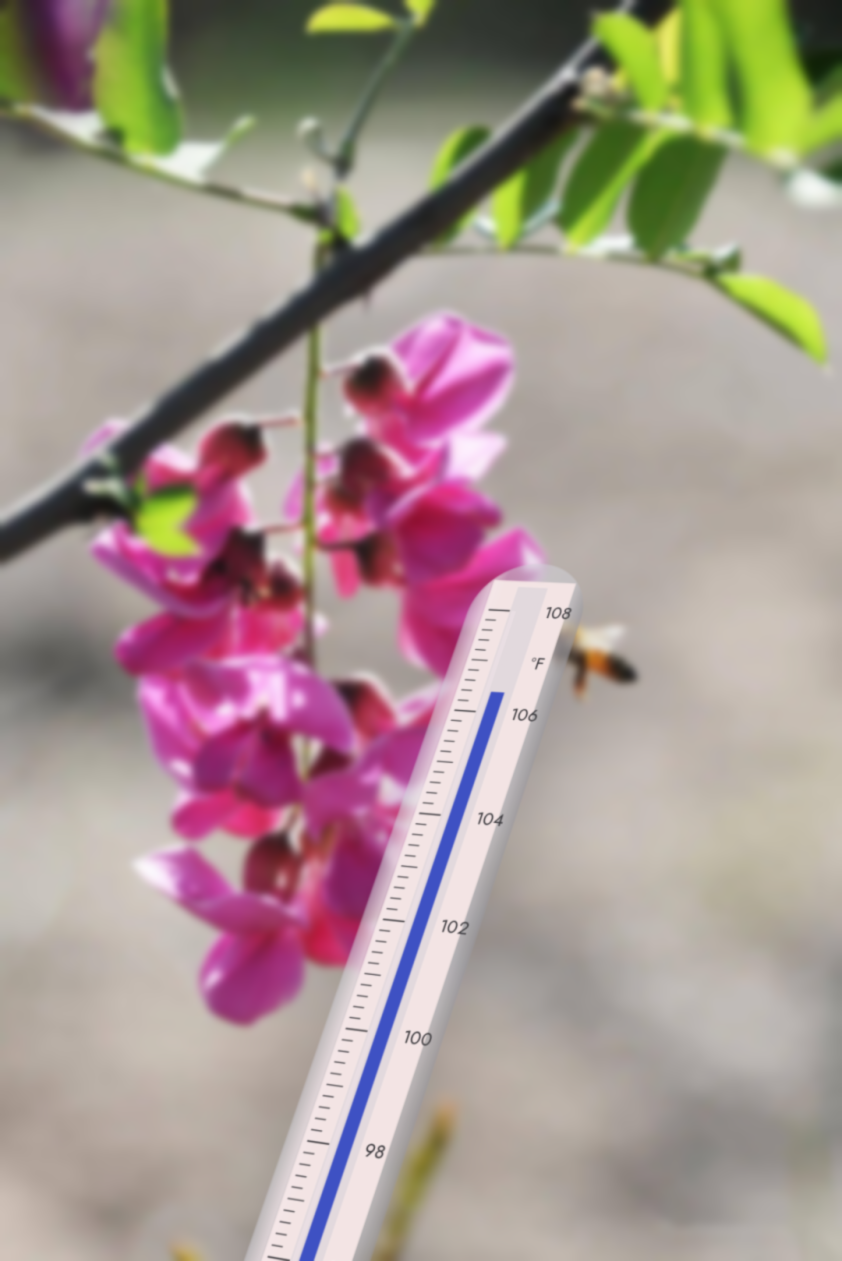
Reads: 106.4 °F
